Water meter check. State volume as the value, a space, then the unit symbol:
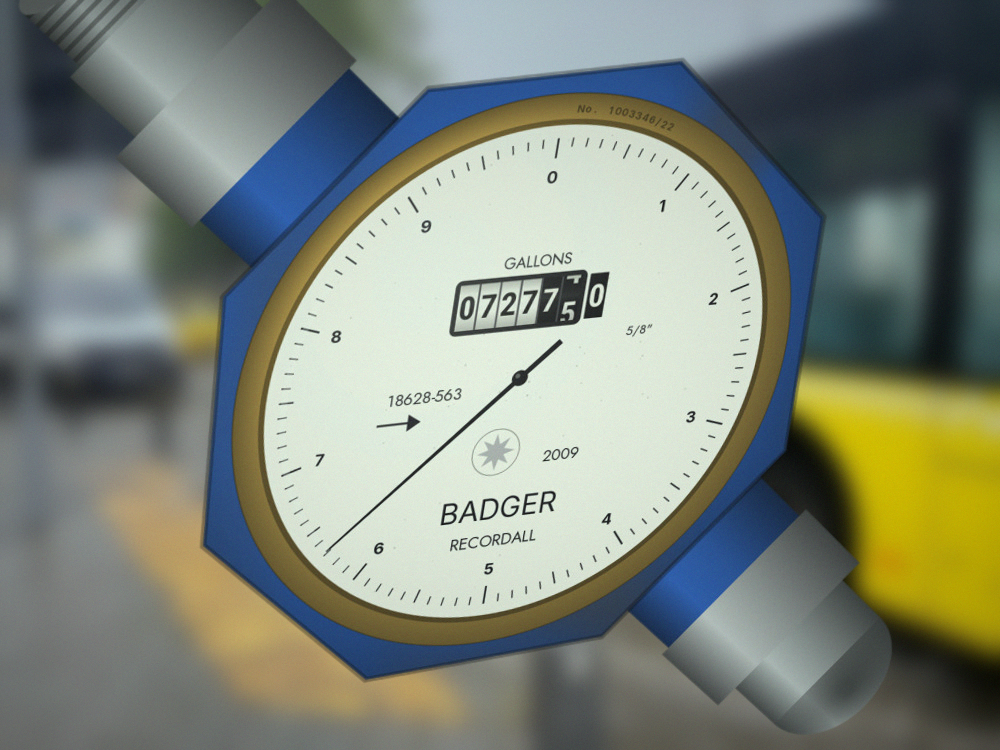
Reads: 727746.3 gal
